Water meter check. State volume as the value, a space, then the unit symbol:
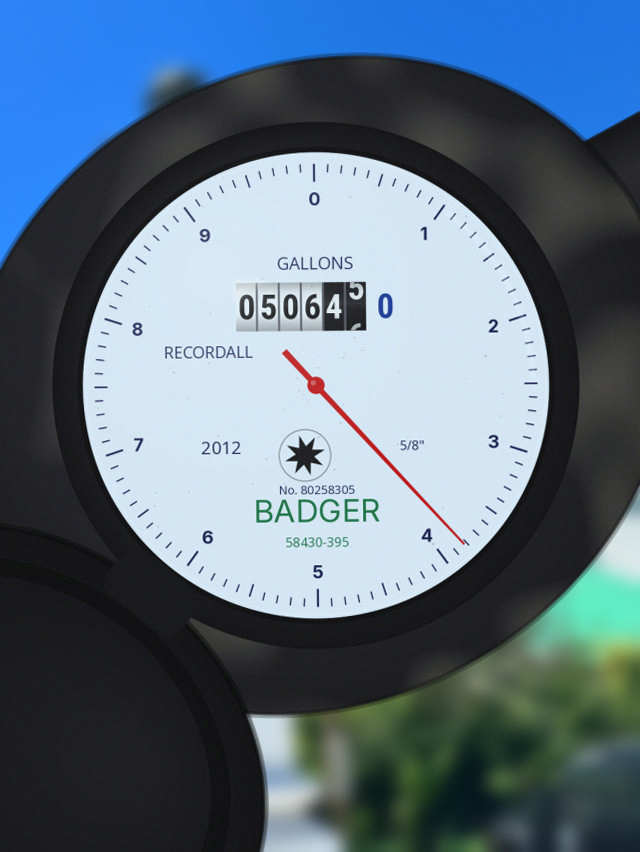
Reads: 506453.8 gal
